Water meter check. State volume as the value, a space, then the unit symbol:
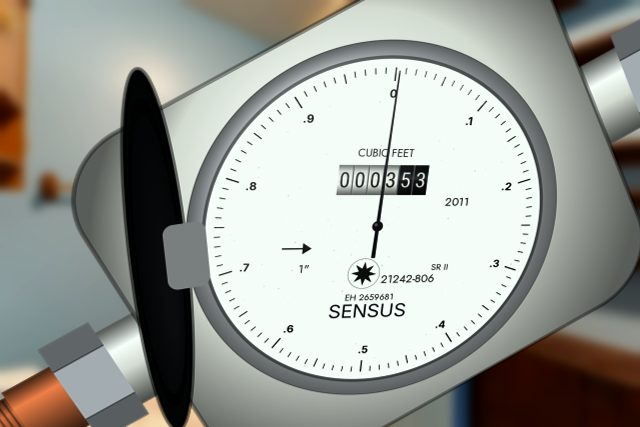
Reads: 353.00 ft³
